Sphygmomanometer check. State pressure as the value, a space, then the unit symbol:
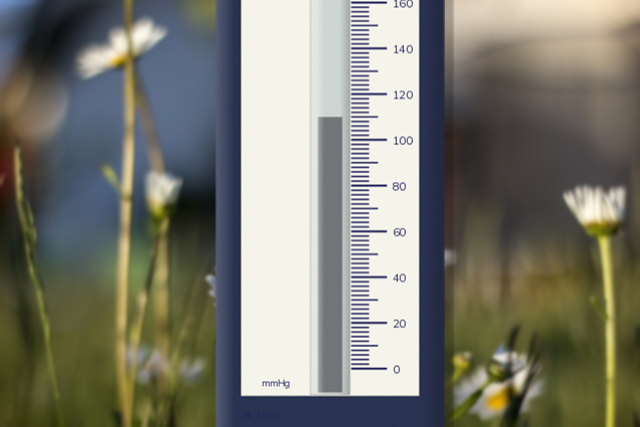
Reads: 110 mmHg
